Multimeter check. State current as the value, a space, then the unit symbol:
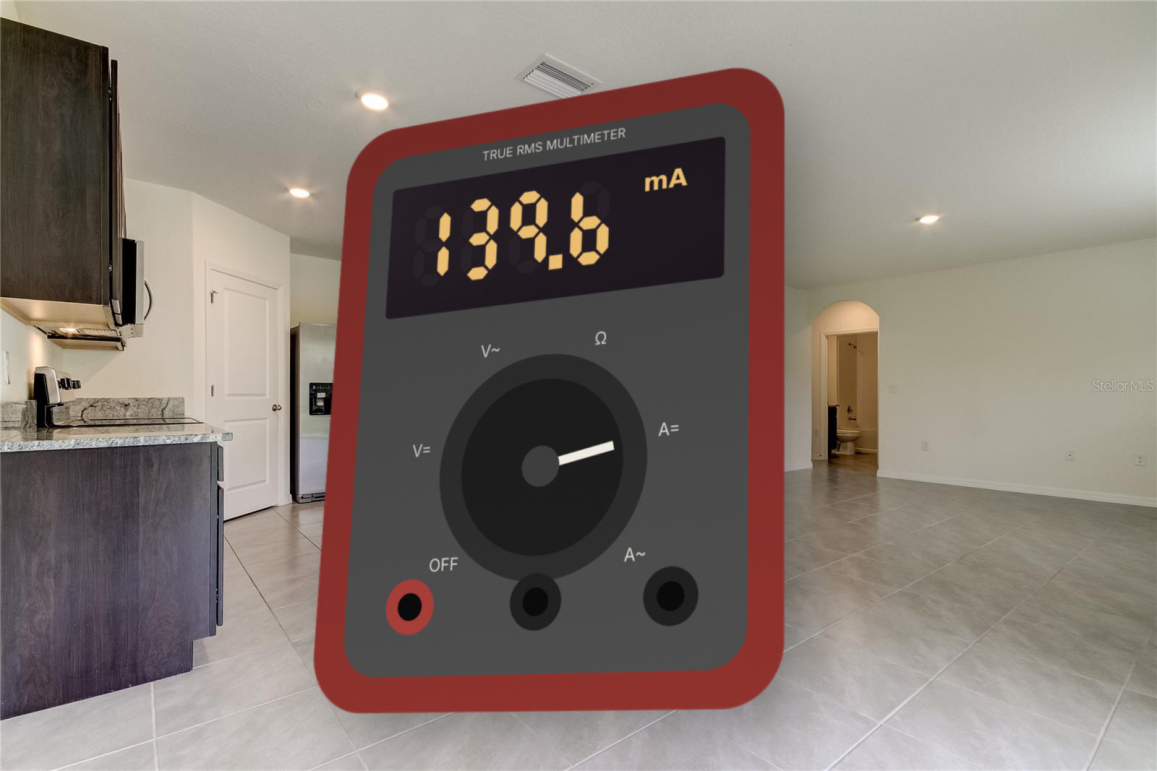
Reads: 139.6 mA
